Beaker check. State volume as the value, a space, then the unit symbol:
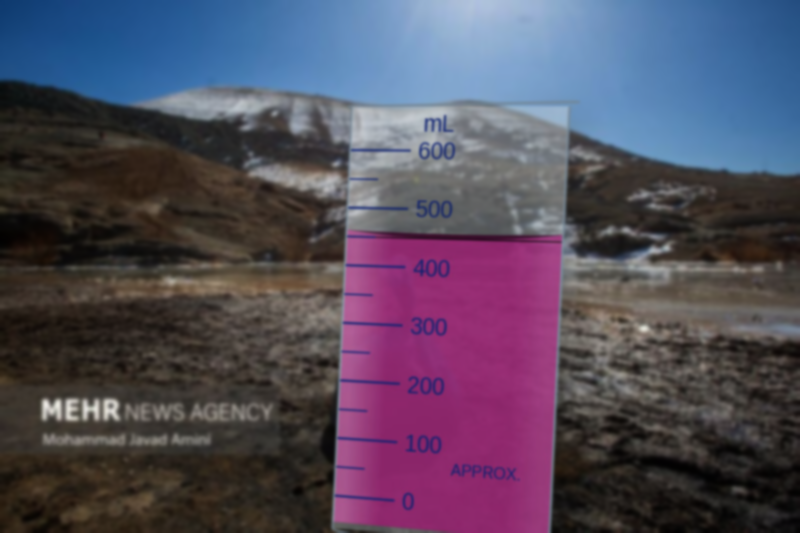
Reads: 450 mL
